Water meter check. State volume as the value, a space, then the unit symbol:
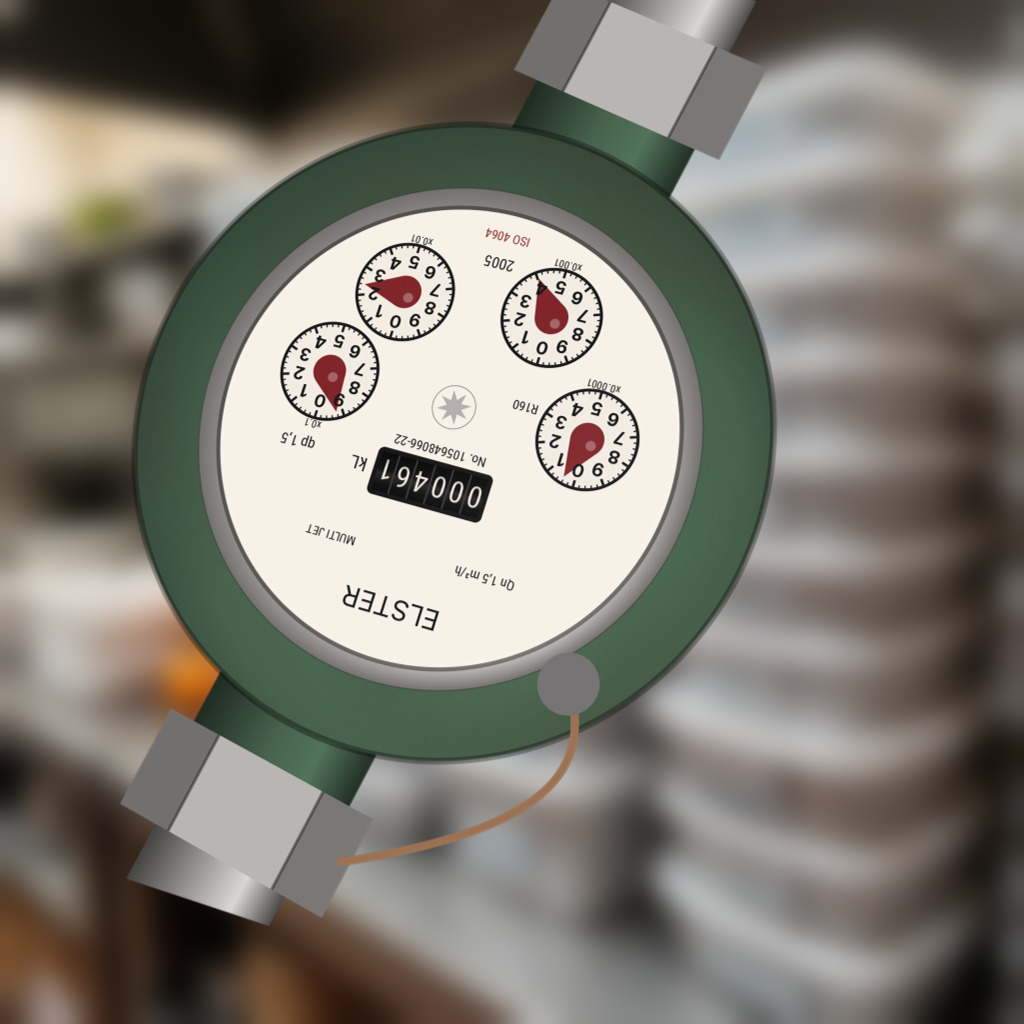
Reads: 460.9240 kL
